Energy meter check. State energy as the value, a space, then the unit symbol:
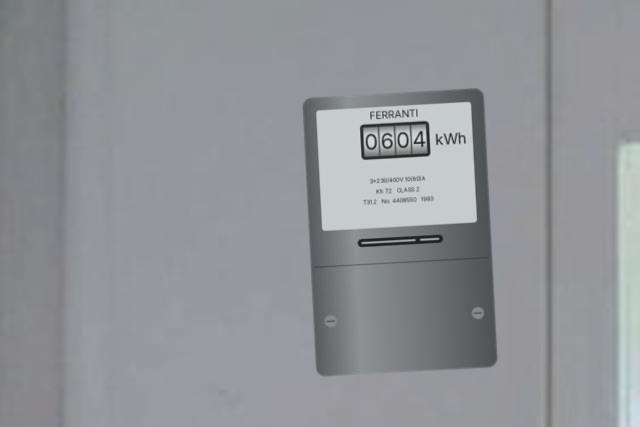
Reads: 604 kWh
